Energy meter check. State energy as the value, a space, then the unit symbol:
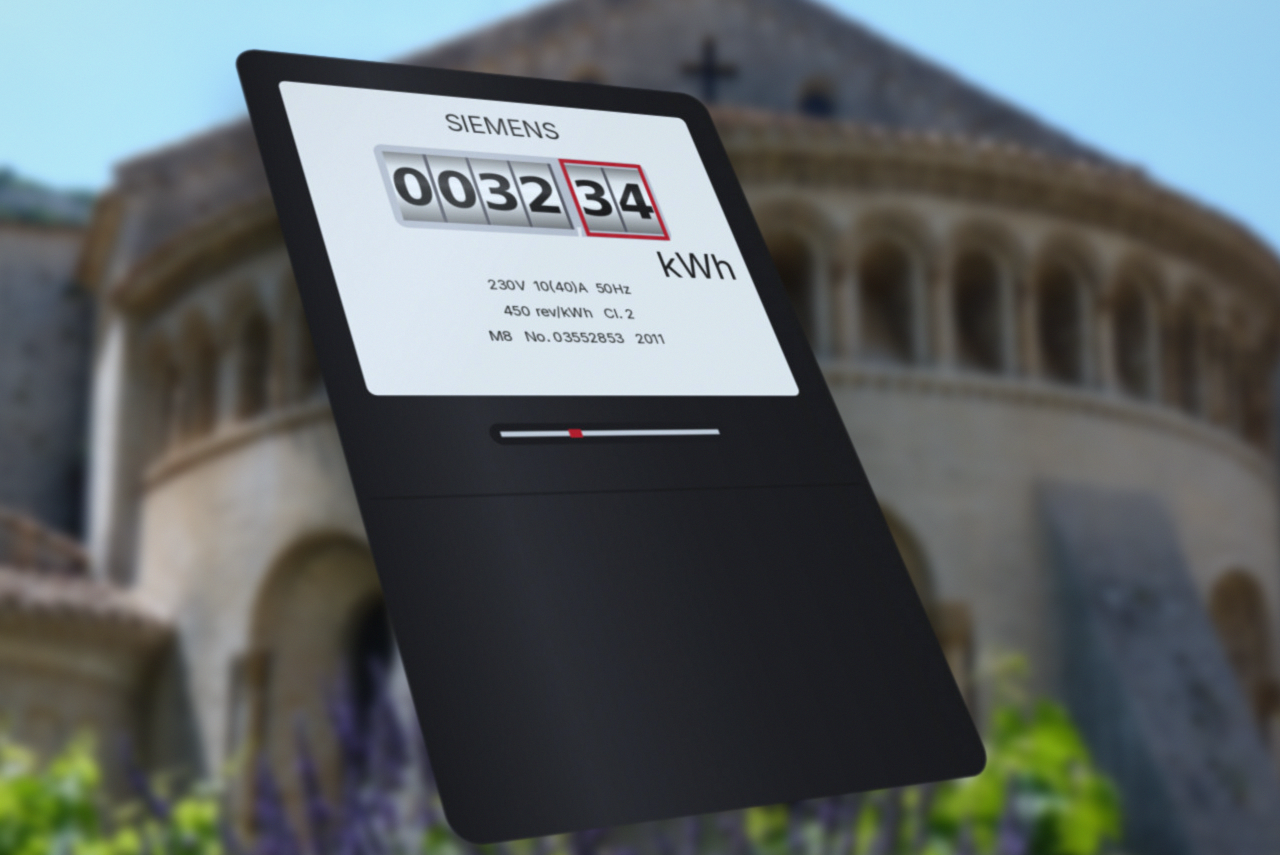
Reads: 32.34 kWh
